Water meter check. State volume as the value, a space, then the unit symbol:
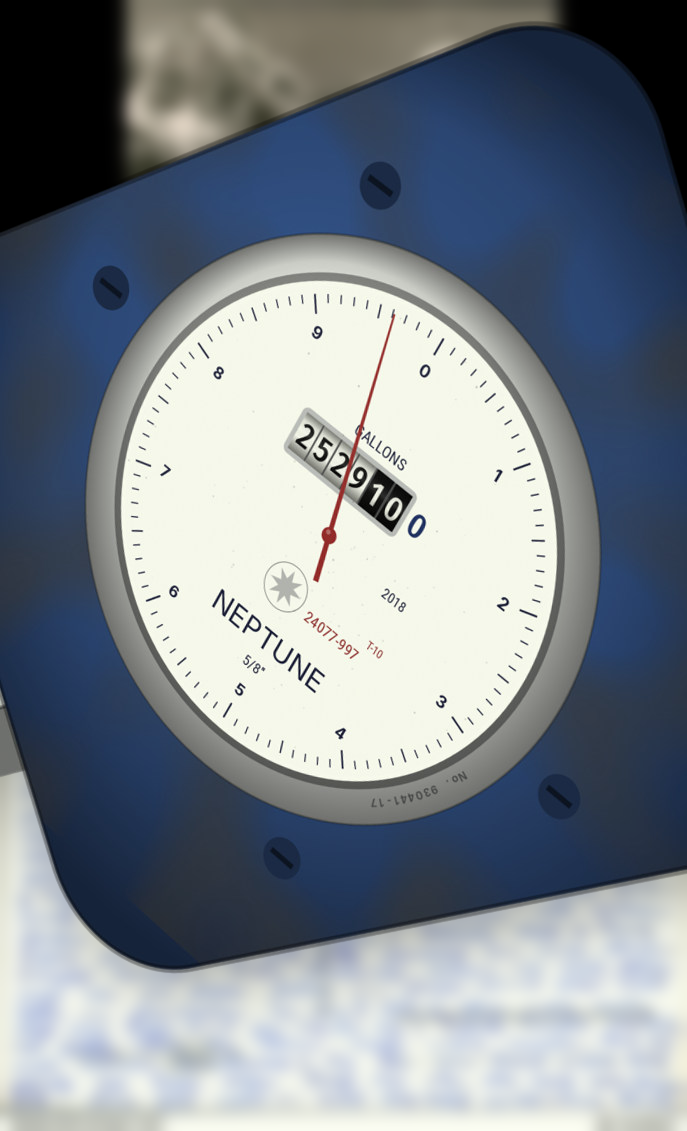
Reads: 2529099.6 gal
